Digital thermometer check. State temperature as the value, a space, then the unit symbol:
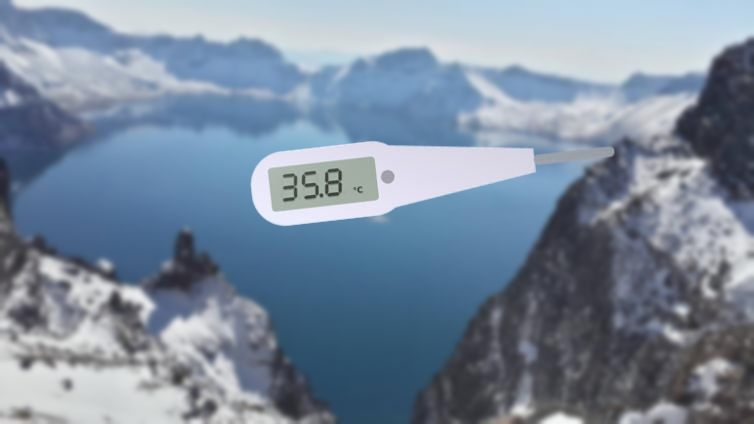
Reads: 35.8 °C
